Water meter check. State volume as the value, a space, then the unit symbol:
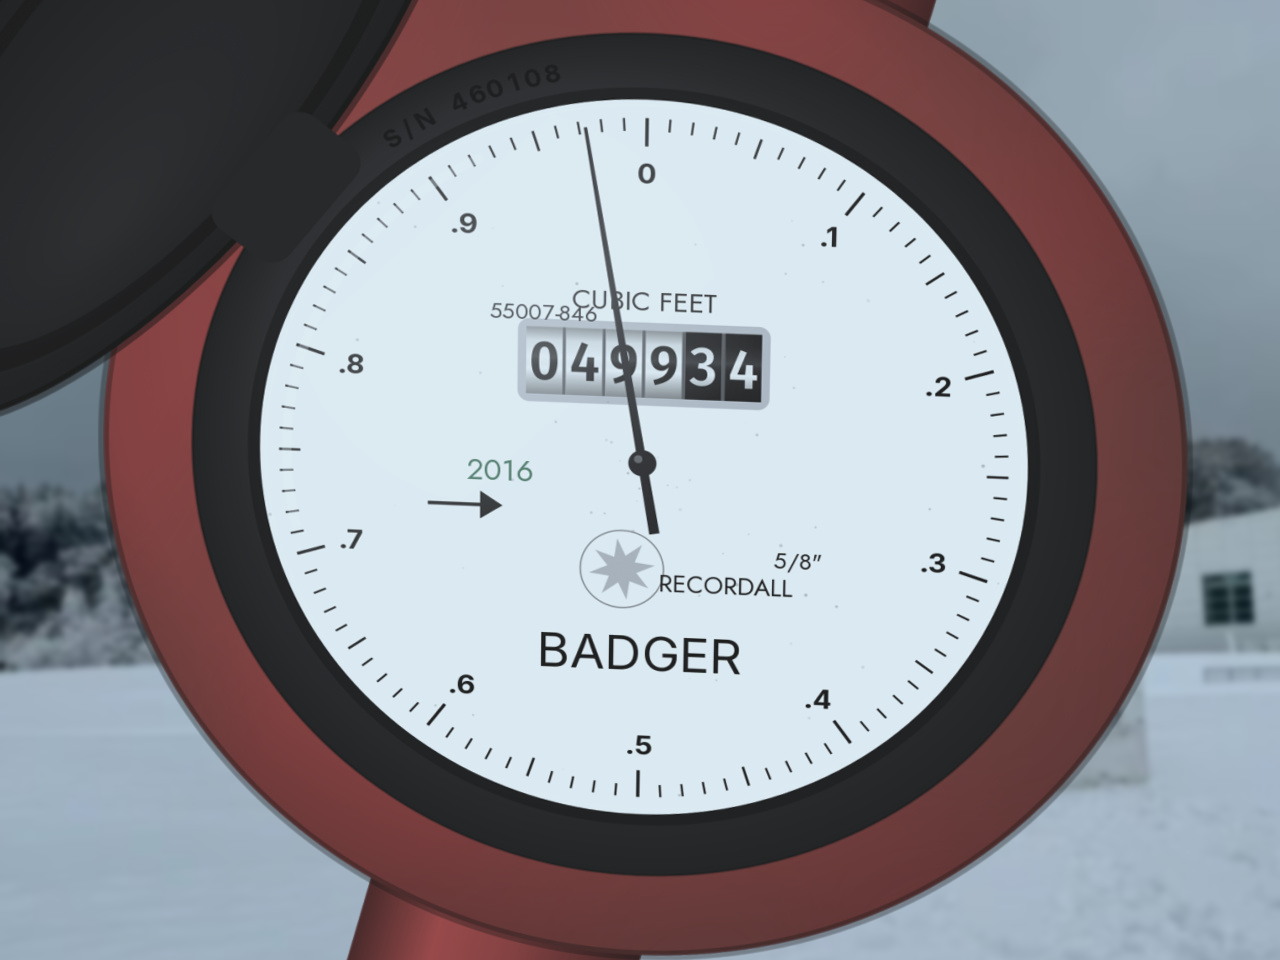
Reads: 49933.97 ft³
